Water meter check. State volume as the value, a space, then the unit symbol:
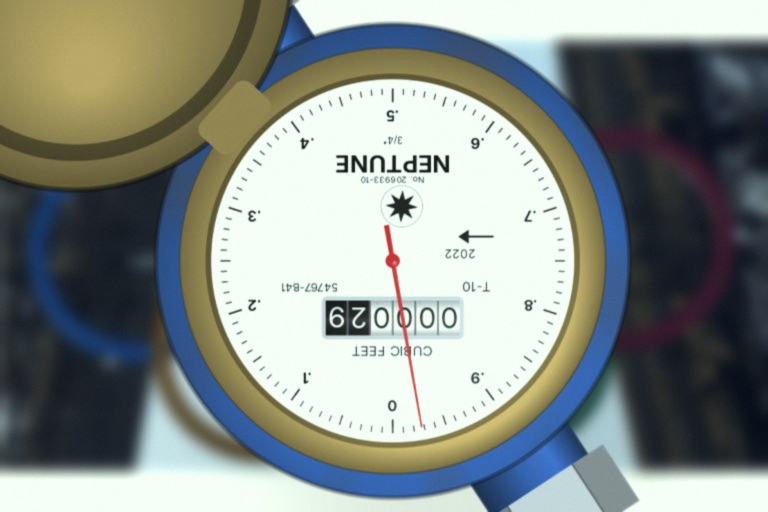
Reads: 28.97 ft³
